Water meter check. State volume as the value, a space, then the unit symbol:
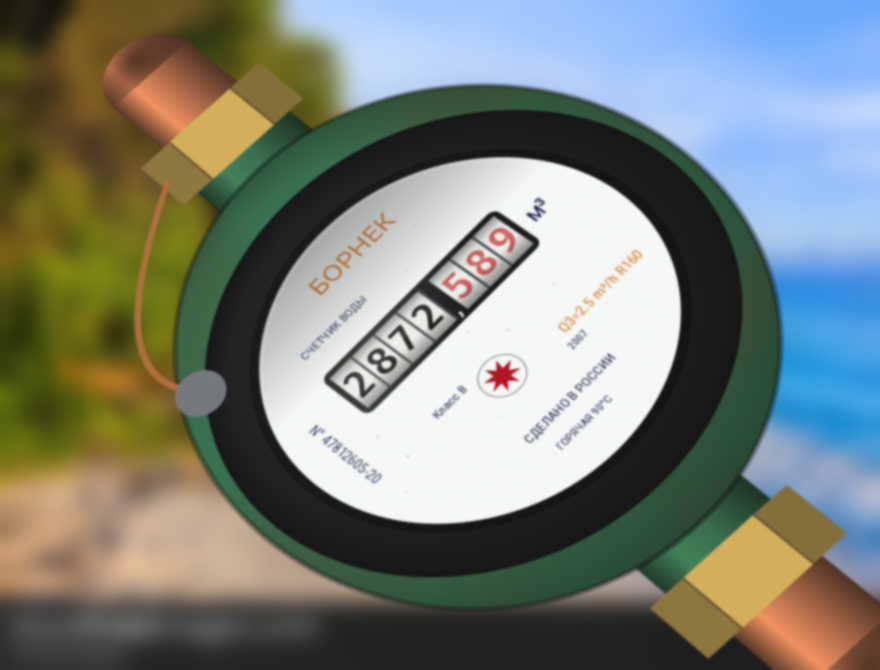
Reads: 2872.589 m³
